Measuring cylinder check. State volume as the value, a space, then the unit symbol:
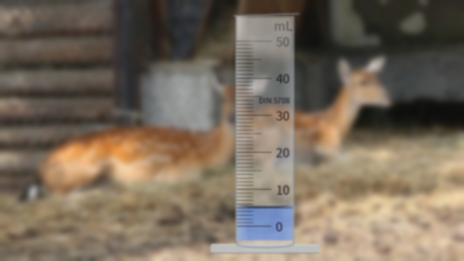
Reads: 5 mL
